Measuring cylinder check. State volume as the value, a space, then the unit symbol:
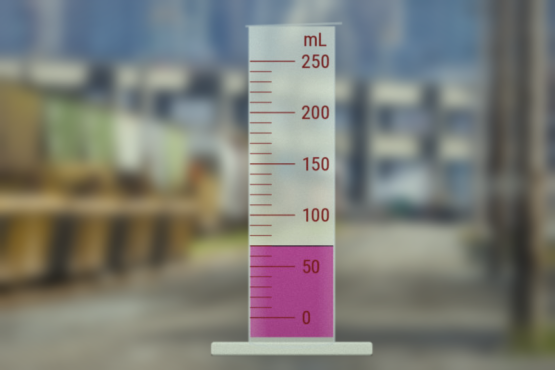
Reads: 70 mL
